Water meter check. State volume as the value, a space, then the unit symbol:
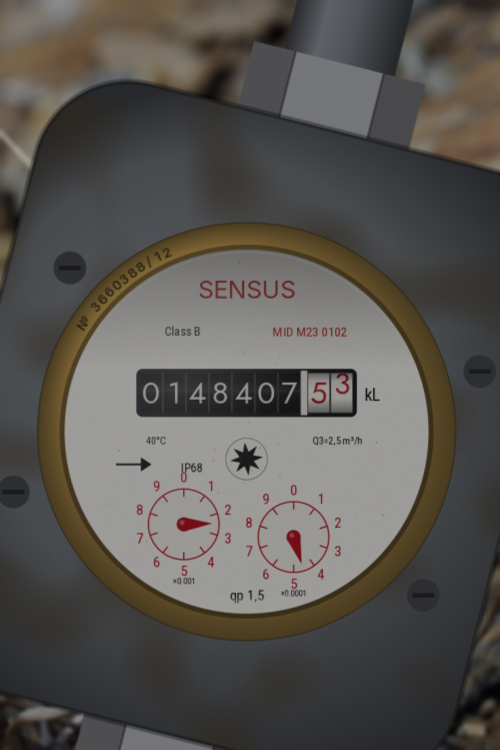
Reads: 148407.5324 kL
